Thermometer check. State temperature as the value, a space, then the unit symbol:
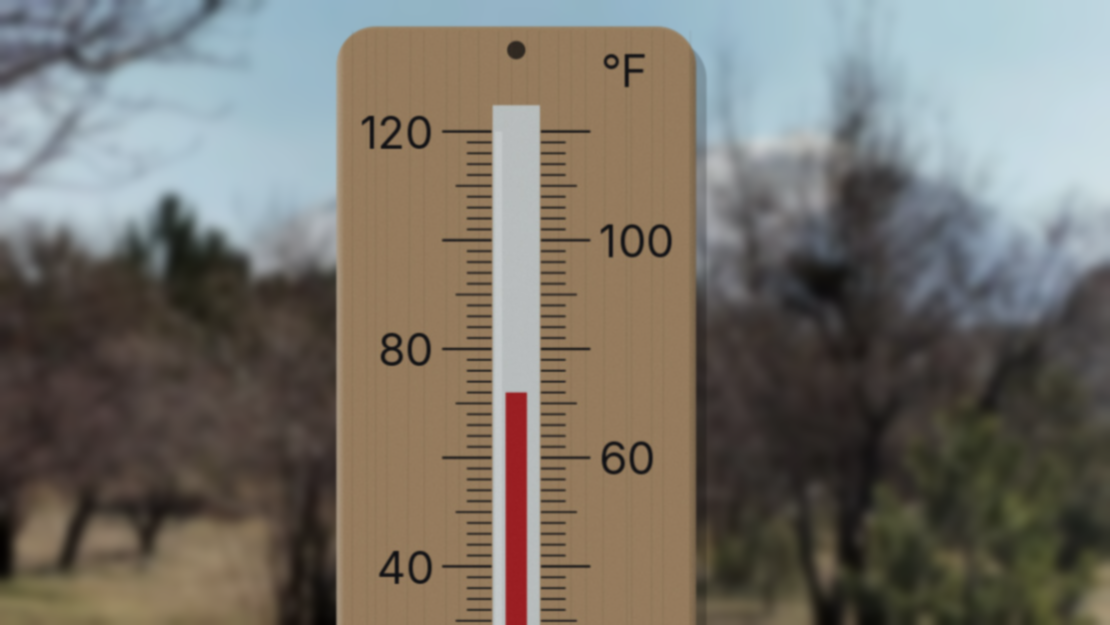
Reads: 72 °F
